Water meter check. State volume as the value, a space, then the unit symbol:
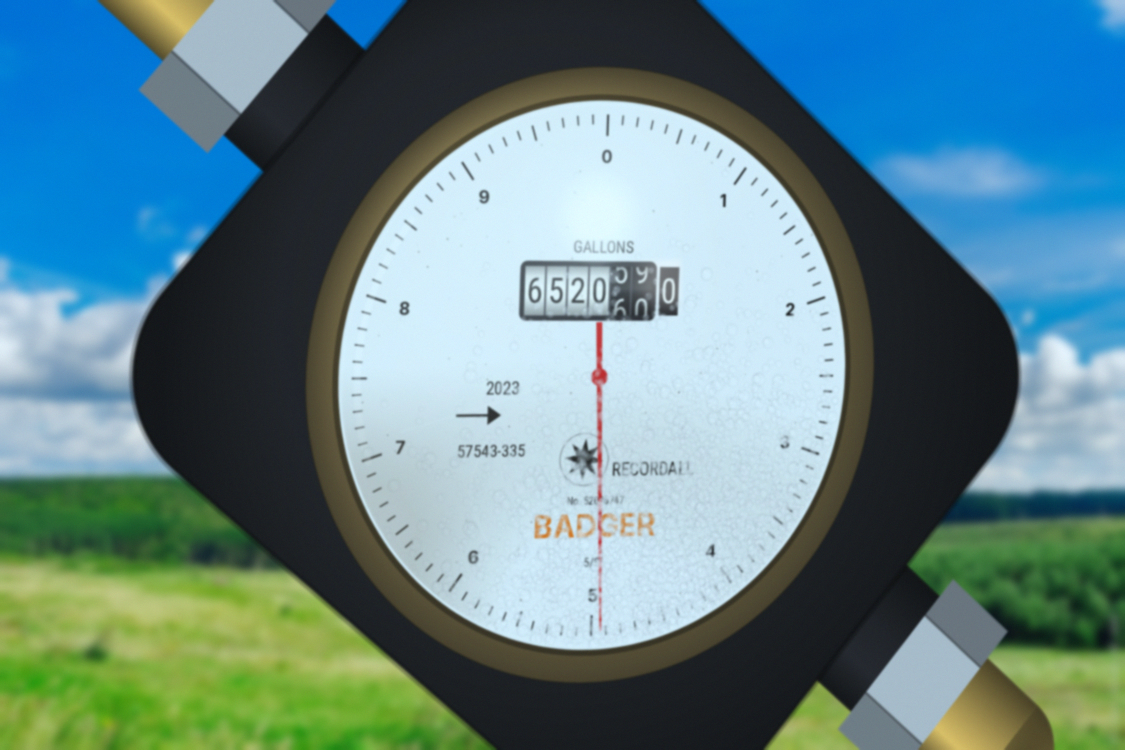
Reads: 6520594.9 gal
